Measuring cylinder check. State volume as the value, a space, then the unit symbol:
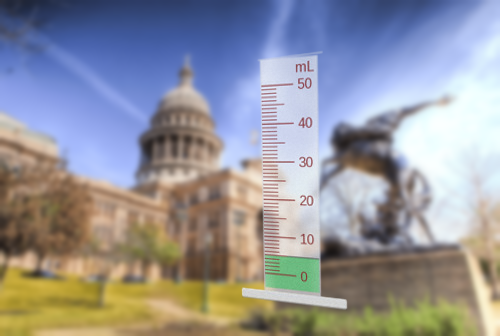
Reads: 5 mL
